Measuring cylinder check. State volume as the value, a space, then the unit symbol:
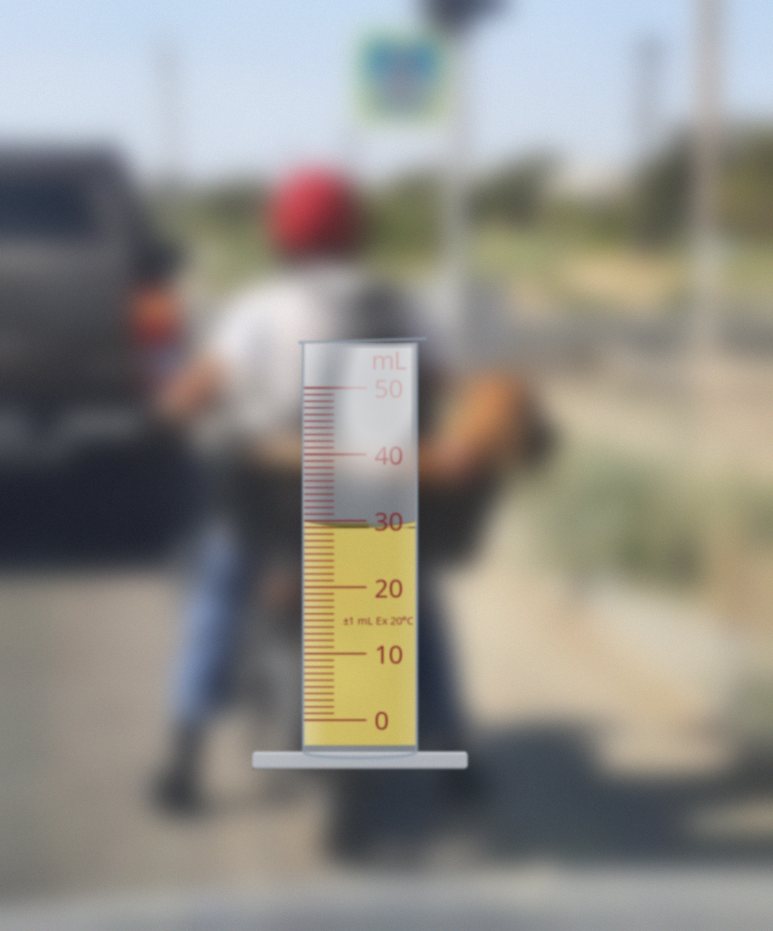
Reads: 29 mL
